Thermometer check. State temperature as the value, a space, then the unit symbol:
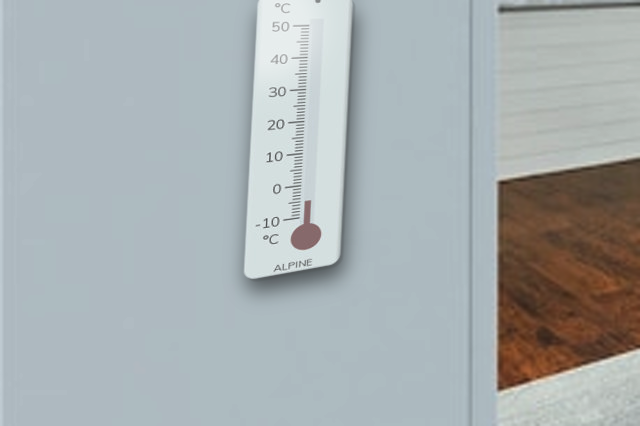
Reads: -5 °C
